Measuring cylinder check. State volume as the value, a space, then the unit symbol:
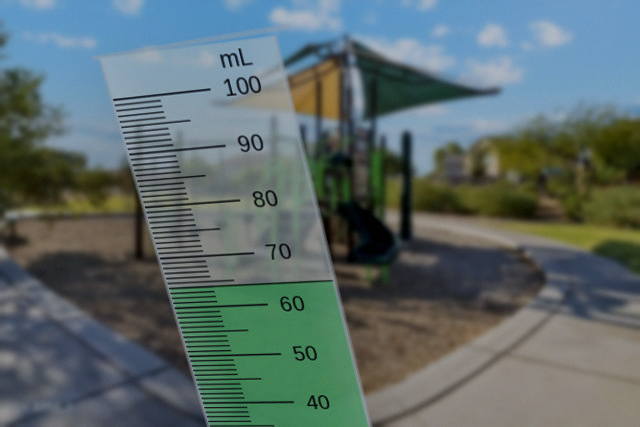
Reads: 64 mL
